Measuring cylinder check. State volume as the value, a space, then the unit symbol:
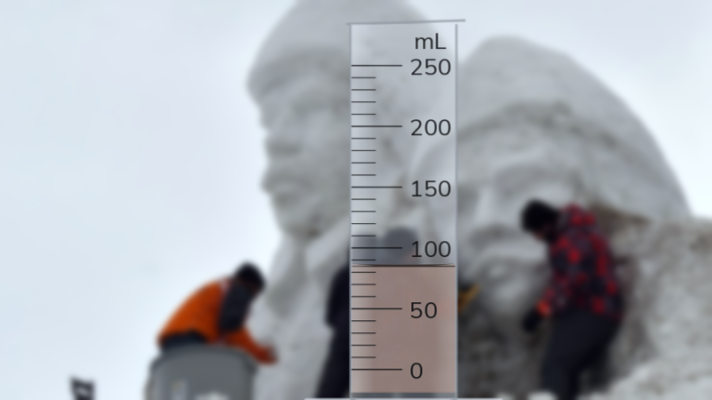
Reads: 85 mL
